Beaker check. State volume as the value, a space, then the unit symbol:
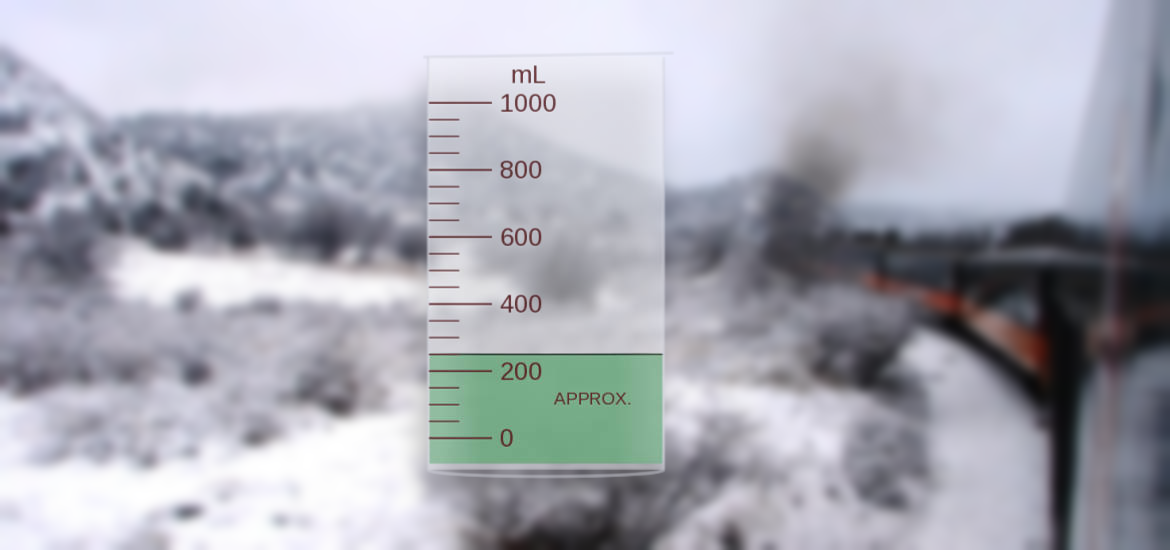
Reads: 250 mL
